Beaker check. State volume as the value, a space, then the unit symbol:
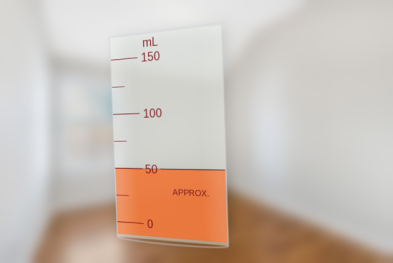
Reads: 50 mL
